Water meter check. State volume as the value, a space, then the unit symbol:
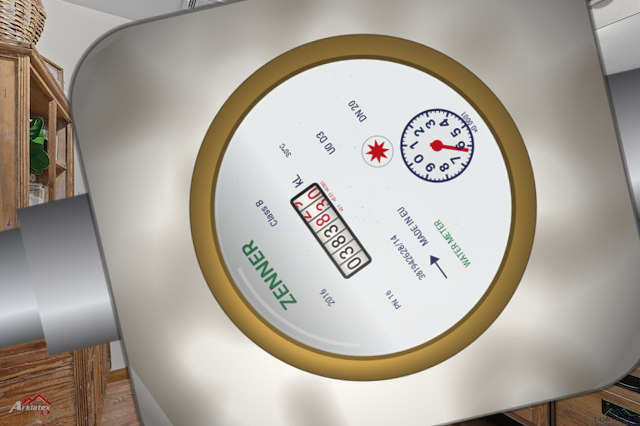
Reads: 383.8296 kL
